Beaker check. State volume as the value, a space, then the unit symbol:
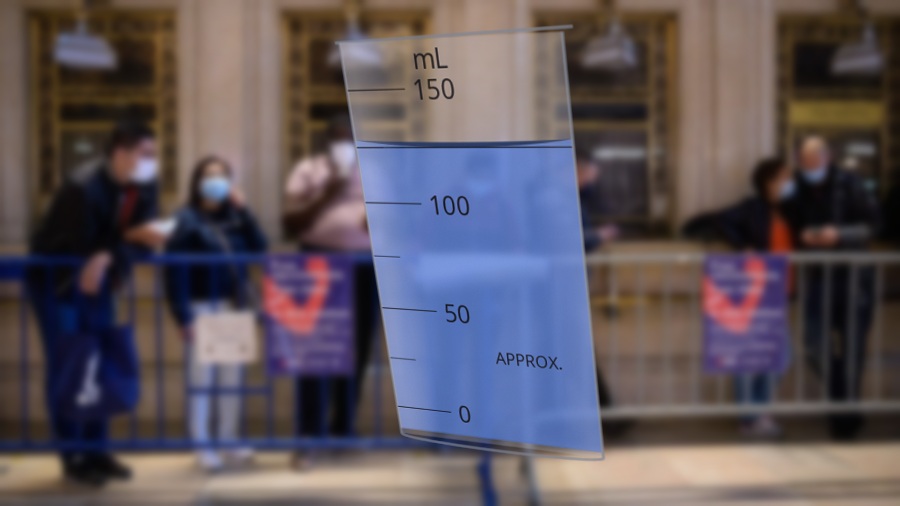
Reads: 125 mL
